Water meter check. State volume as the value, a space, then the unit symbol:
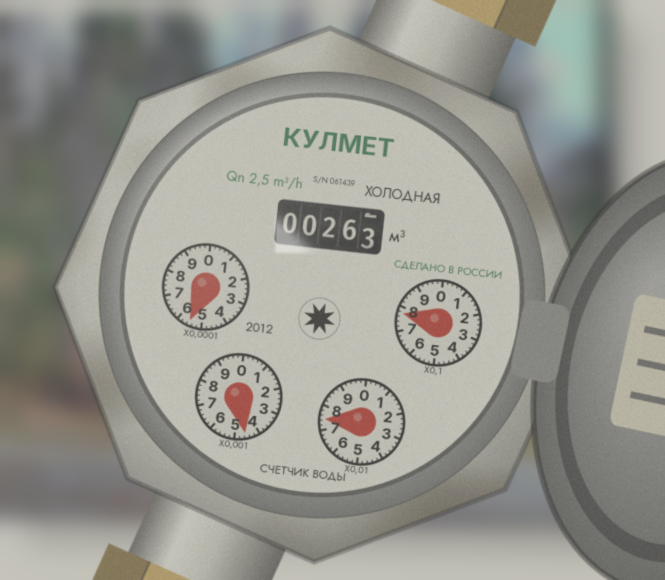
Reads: 262.7745 m³
